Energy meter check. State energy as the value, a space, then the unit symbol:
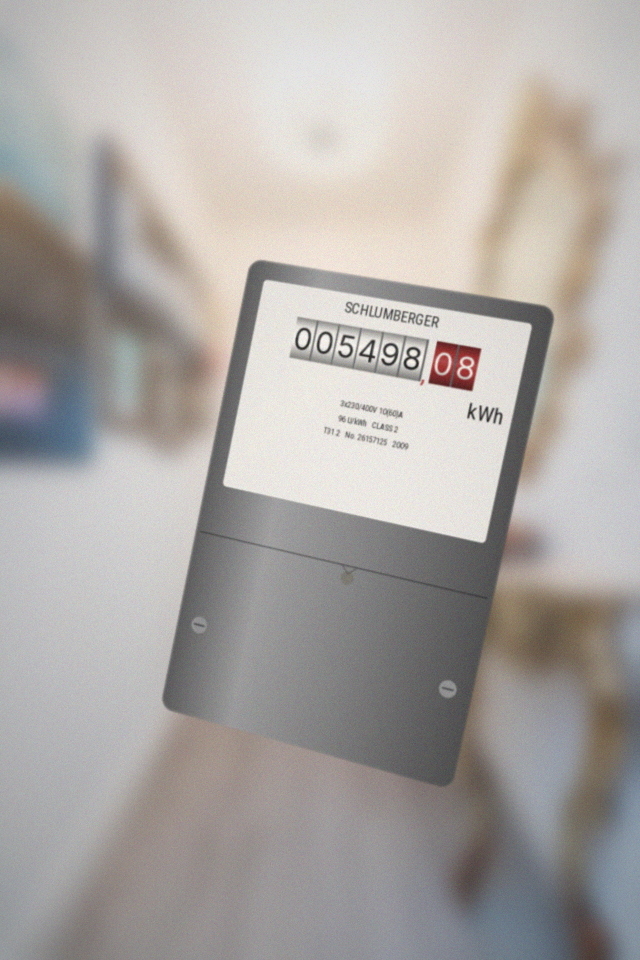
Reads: 5498.08 kWh
